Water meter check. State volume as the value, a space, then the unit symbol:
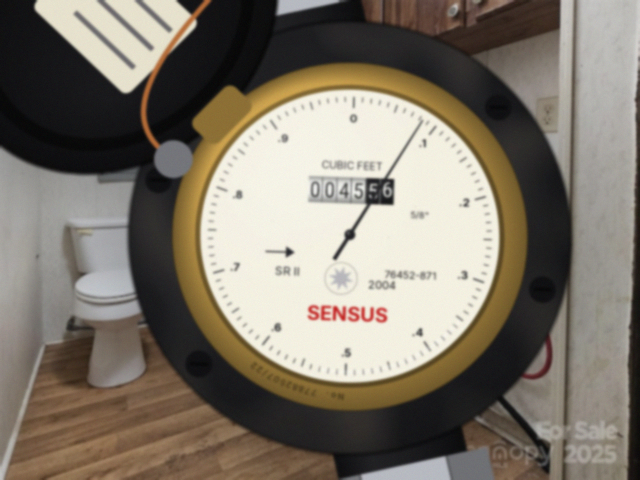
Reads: 4556.08 ft³
